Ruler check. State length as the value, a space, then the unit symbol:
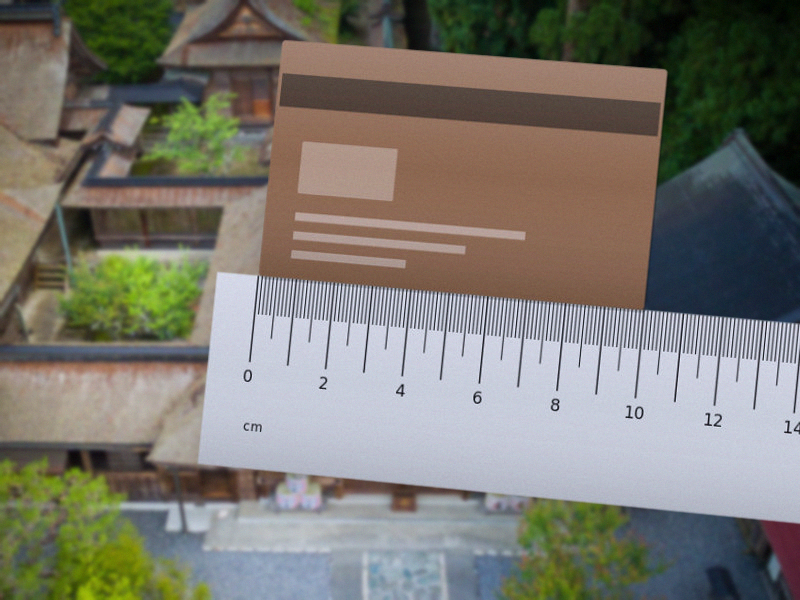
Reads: 10 cm
